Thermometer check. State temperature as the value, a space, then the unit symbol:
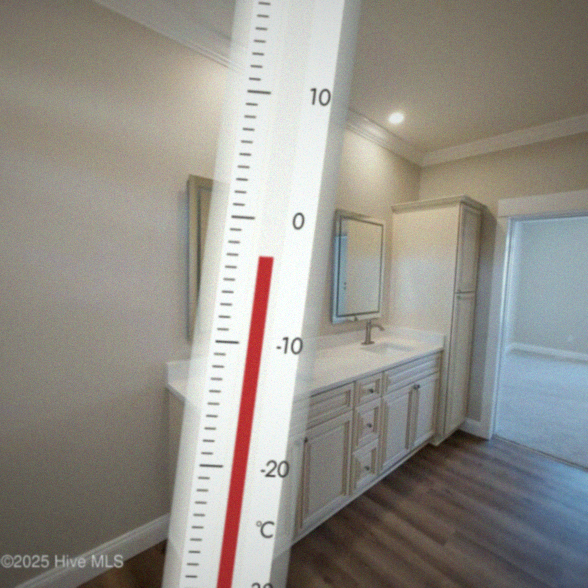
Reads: -3 °C
